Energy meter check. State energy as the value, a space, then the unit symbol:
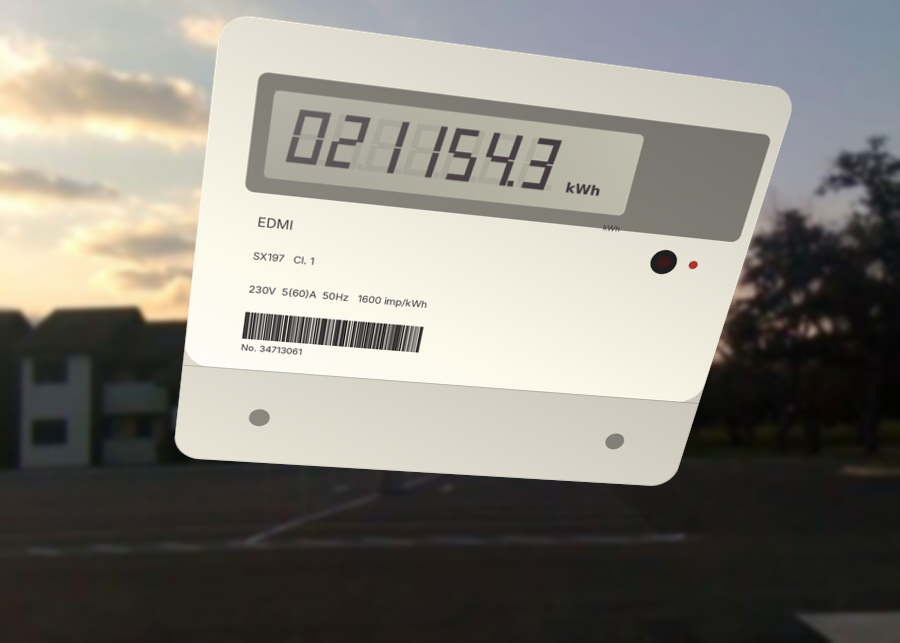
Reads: 21154.3 kWh
